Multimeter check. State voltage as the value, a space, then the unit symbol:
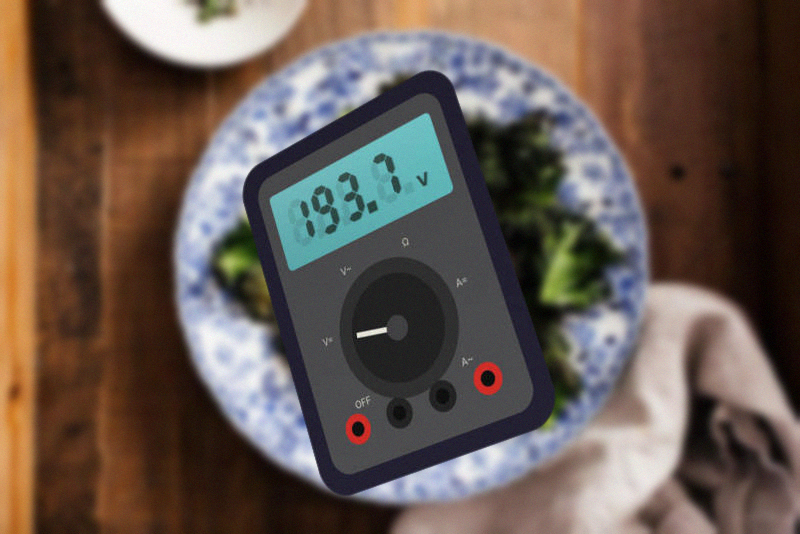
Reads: 193.7 V
